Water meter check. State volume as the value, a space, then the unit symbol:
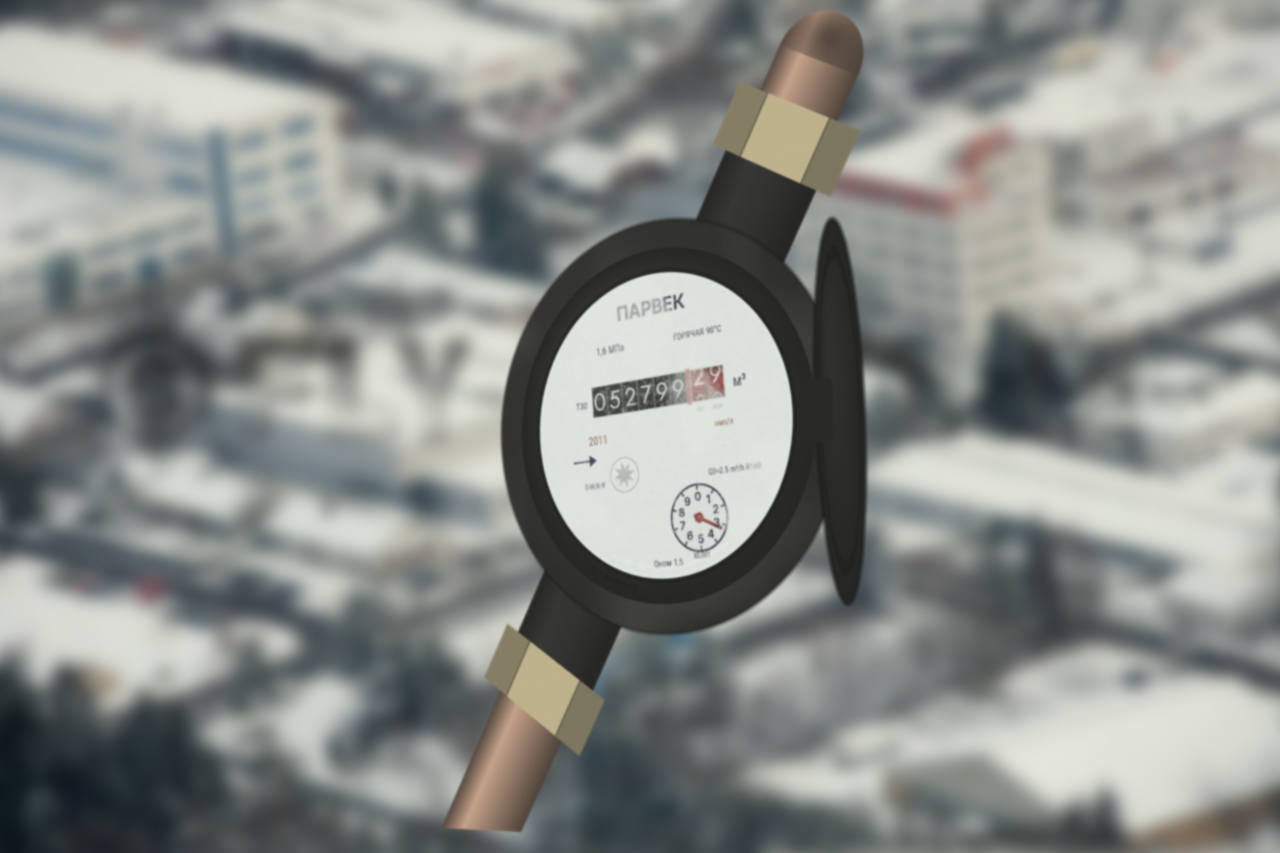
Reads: 52799.293 m³
